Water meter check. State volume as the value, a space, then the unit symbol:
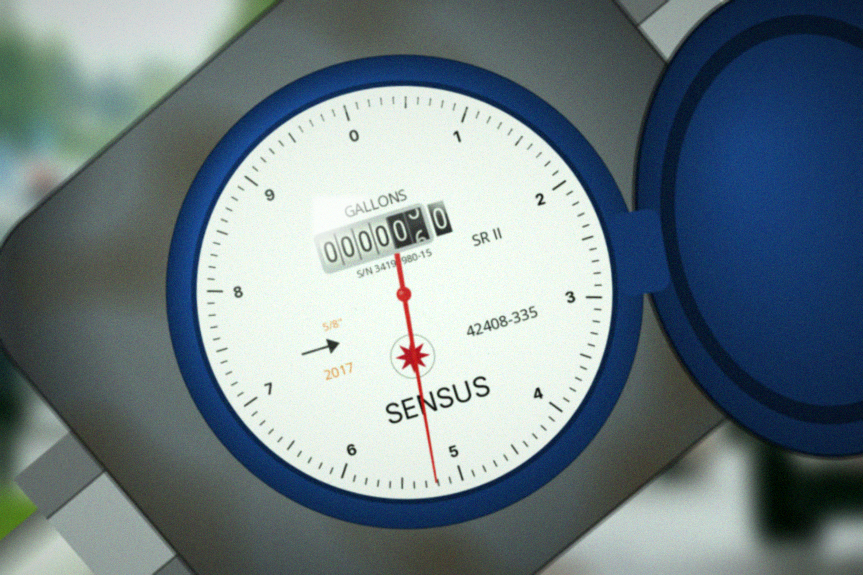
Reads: 55.2 gal
